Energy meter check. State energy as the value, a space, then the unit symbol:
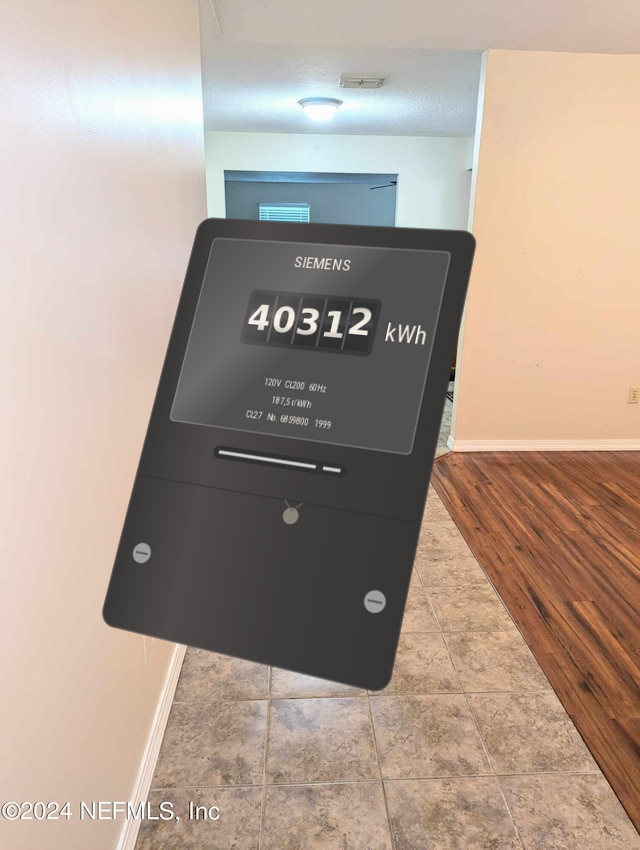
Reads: 40312 kWh
